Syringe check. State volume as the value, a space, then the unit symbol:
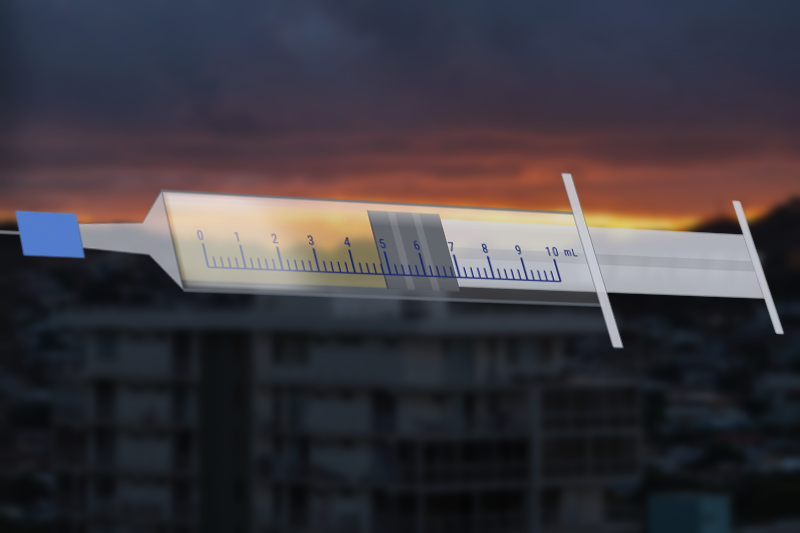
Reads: 4.8 mL
